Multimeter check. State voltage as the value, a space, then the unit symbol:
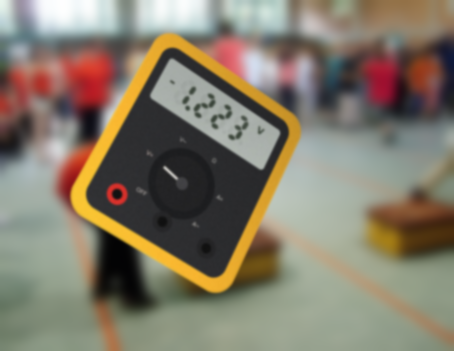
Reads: -1.223 V
